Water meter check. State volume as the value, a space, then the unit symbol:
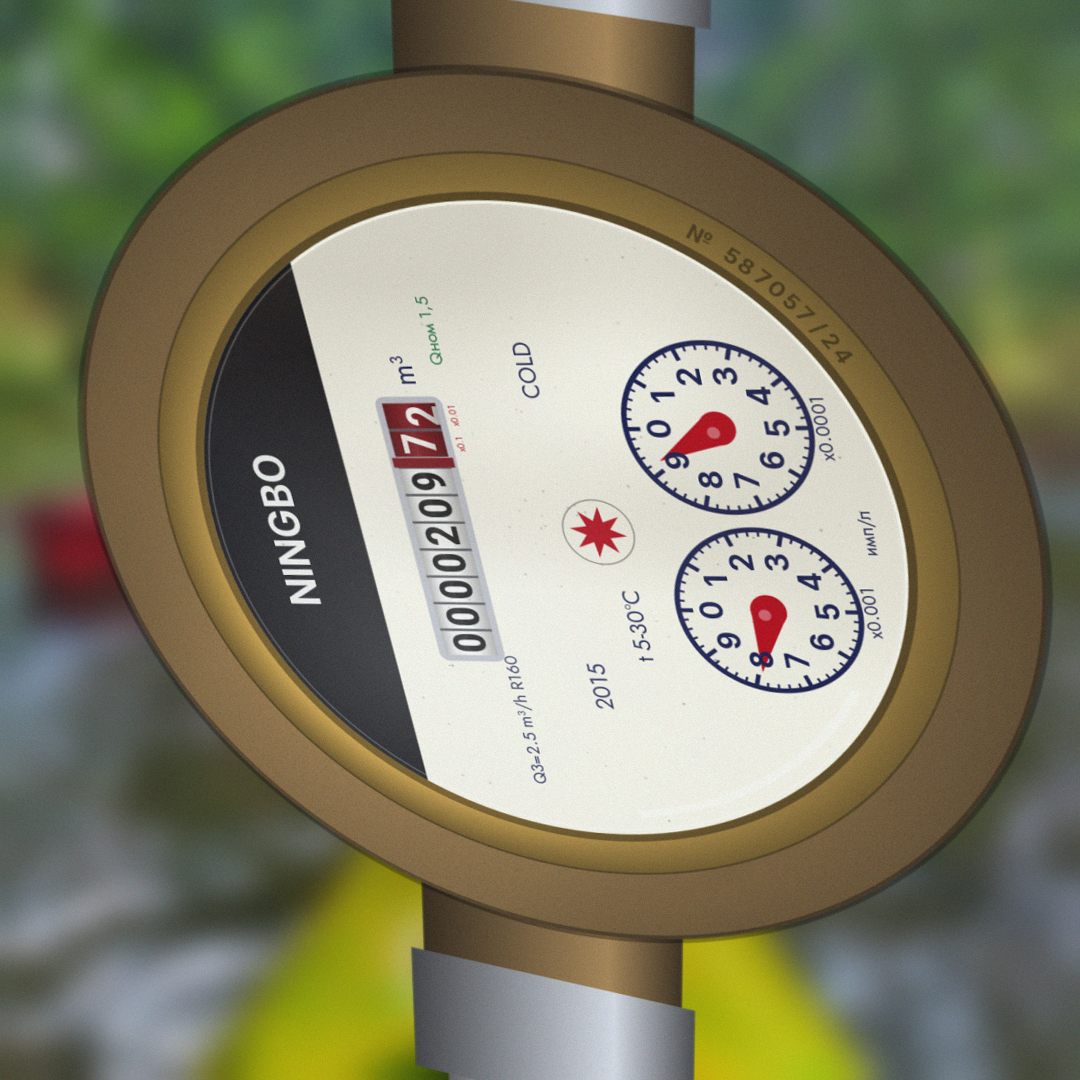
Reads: 209.7179 m³
